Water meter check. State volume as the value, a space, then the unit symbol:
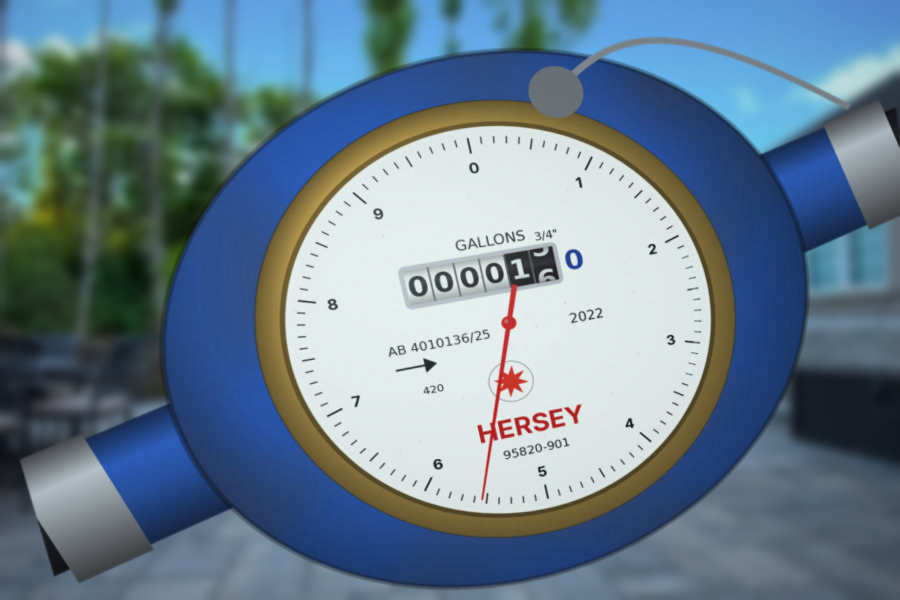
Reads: 155.5 gal
